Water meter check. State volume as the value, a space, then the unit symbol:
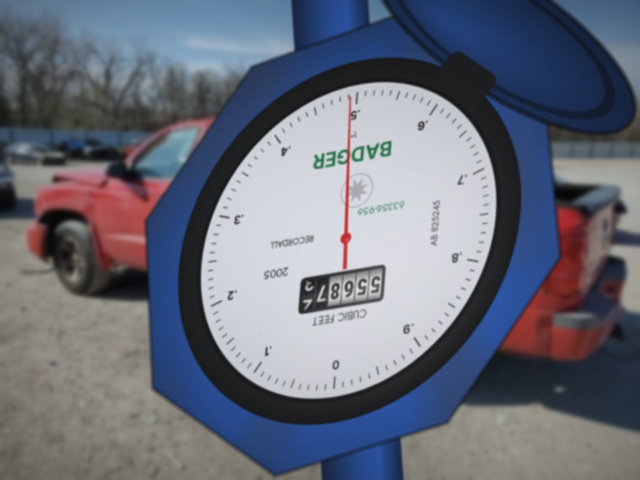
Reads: 556872.49 ft³
